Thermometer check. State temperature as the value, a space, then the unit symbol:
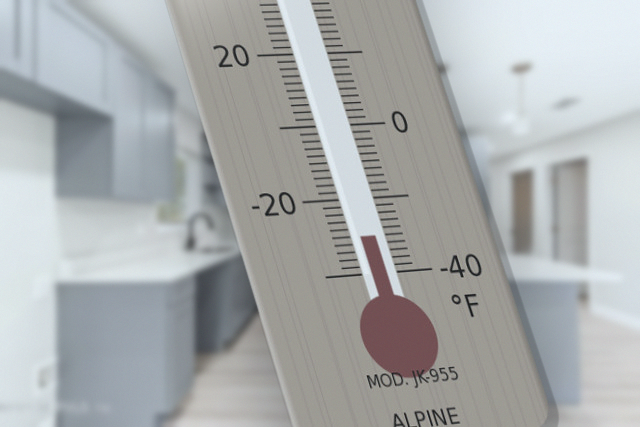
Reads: -30 °F
